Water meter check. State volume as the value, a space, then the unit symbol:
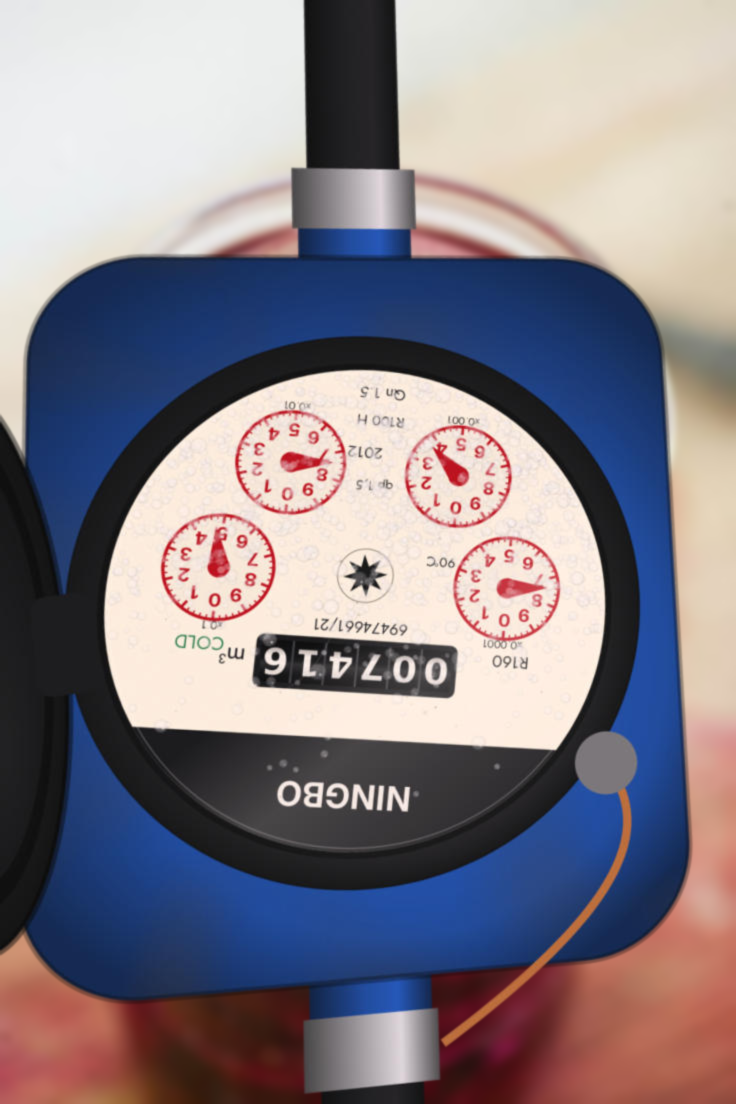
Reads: 7416.4737 m³
